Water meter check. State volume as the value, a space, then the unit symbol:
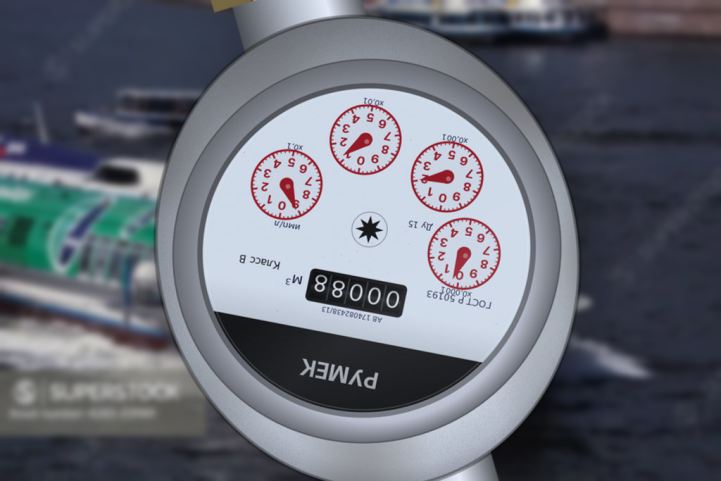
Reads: 87.9120 m³
